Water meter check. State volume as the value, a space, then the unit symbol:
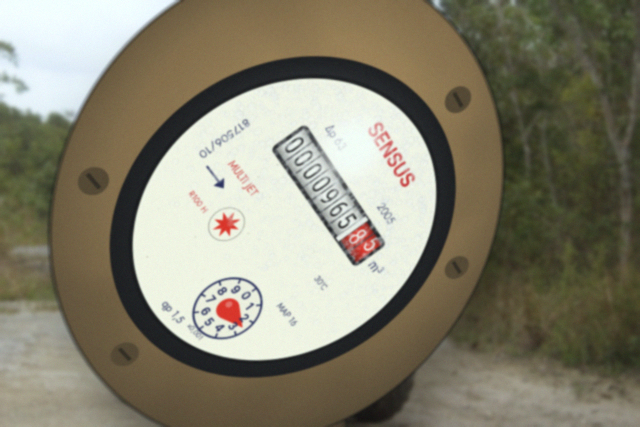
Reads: 965.852 m³
